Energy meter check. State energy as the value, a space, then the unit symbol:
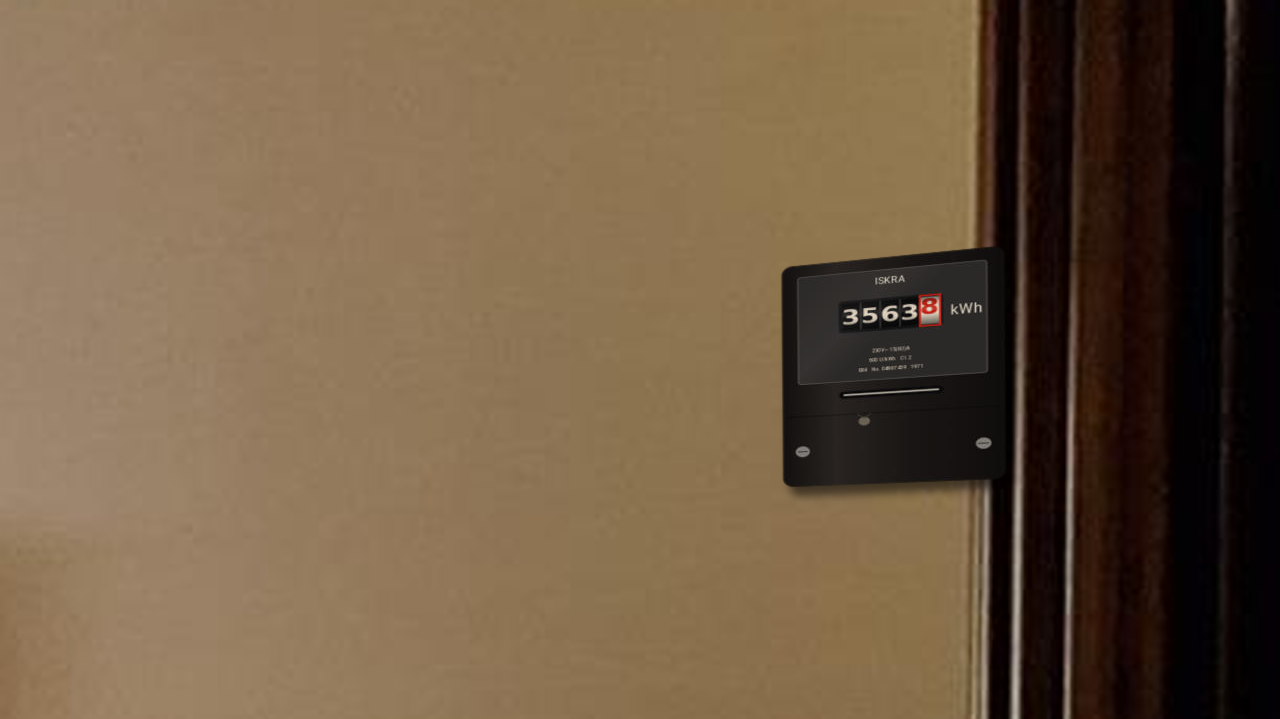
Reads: 3563.8 kWh
